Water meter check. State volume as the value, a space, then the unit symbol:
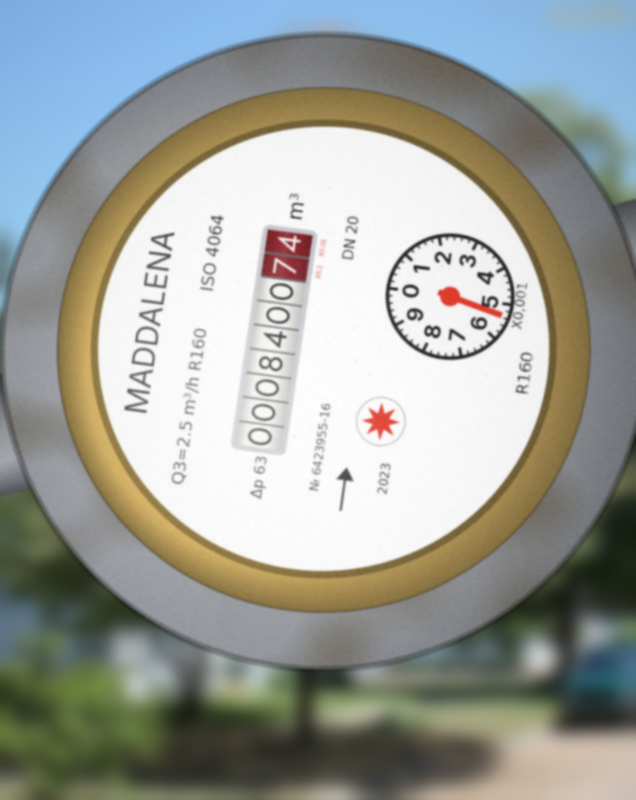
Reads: 8400.745 m³
